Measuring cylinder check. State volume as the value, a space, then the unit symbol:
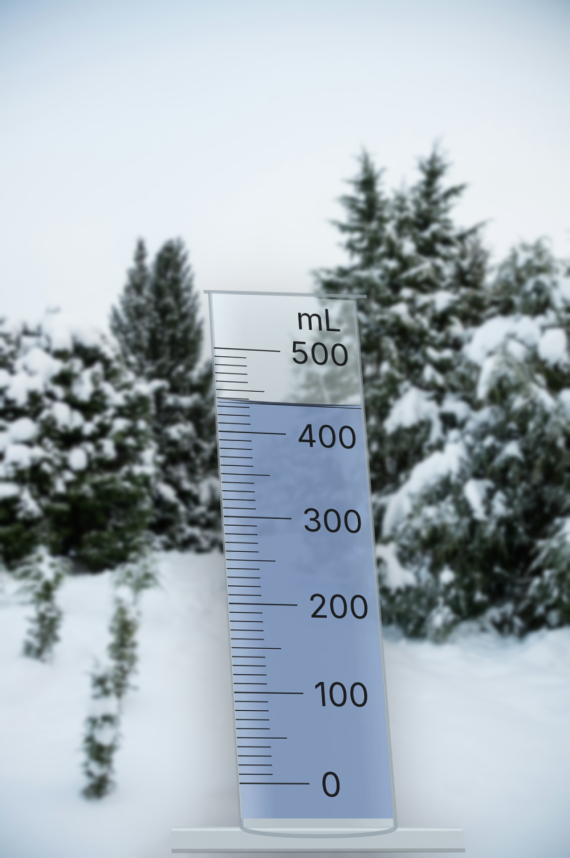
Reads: 435 mL
